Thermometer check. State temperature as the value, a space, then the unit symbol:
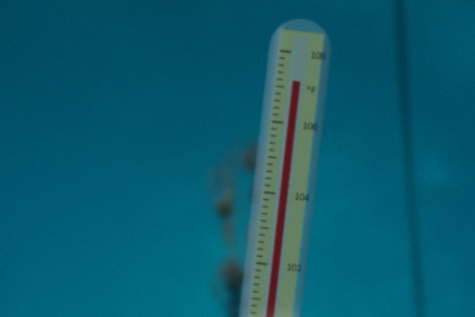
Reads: 107.2 °F
